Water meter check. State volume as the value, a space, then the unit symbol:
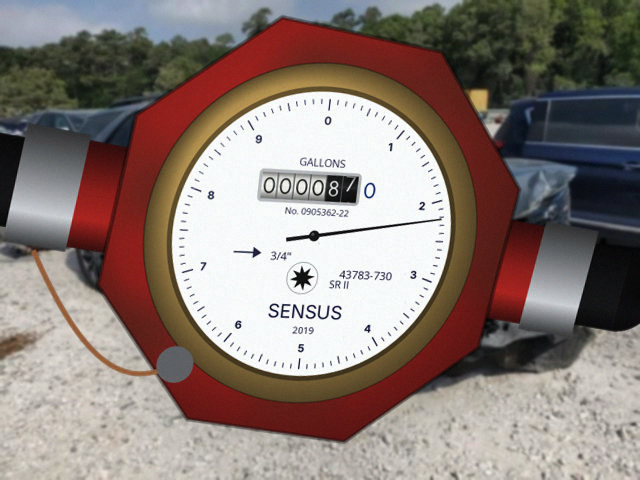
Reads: 872.2 gal
